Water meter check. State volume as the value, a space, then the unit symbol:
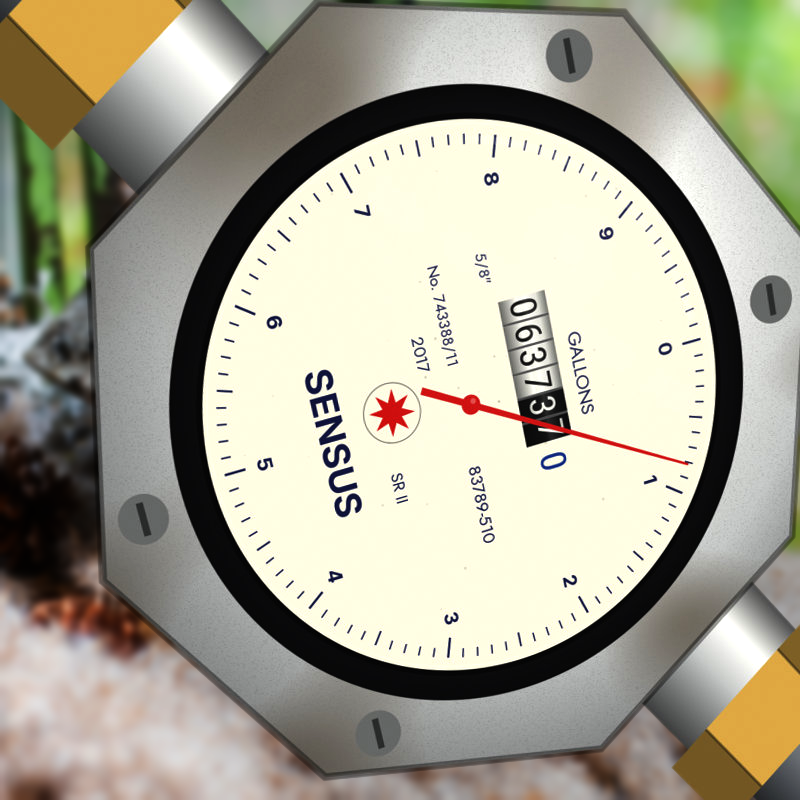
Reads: 637370.8 gal
